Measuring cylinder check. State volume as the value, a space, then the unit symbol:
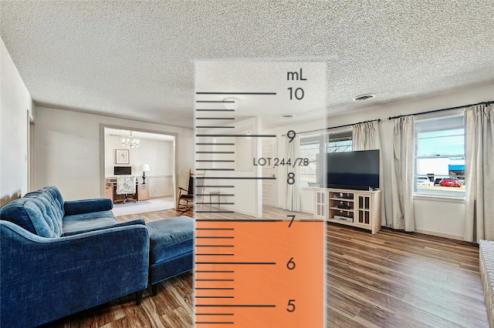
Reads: 7 mL
